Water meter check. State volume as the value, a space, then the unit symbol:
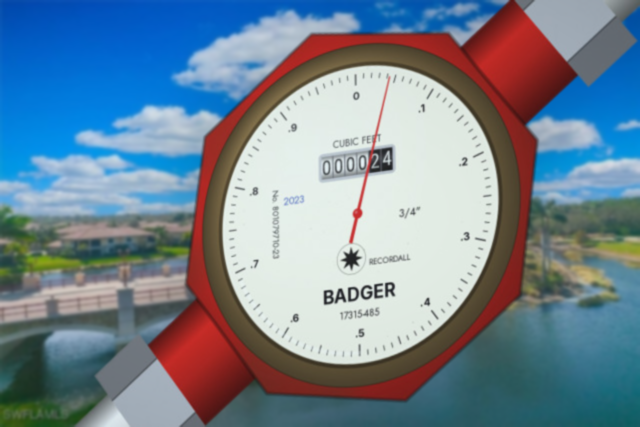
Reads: 24.04 ft³
